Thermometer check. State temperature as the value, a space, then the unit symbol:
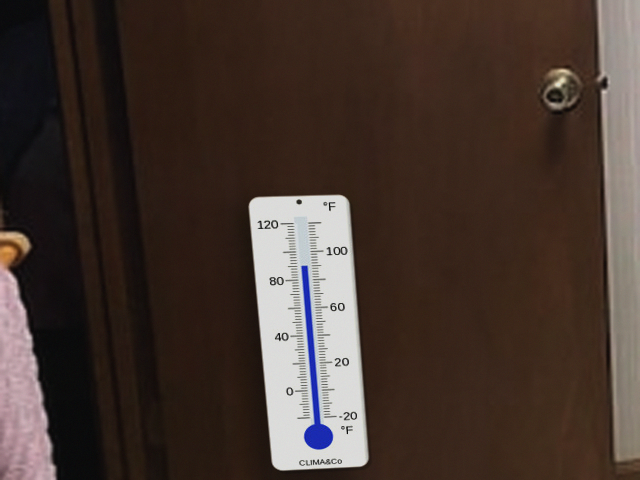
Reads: 90 °F
